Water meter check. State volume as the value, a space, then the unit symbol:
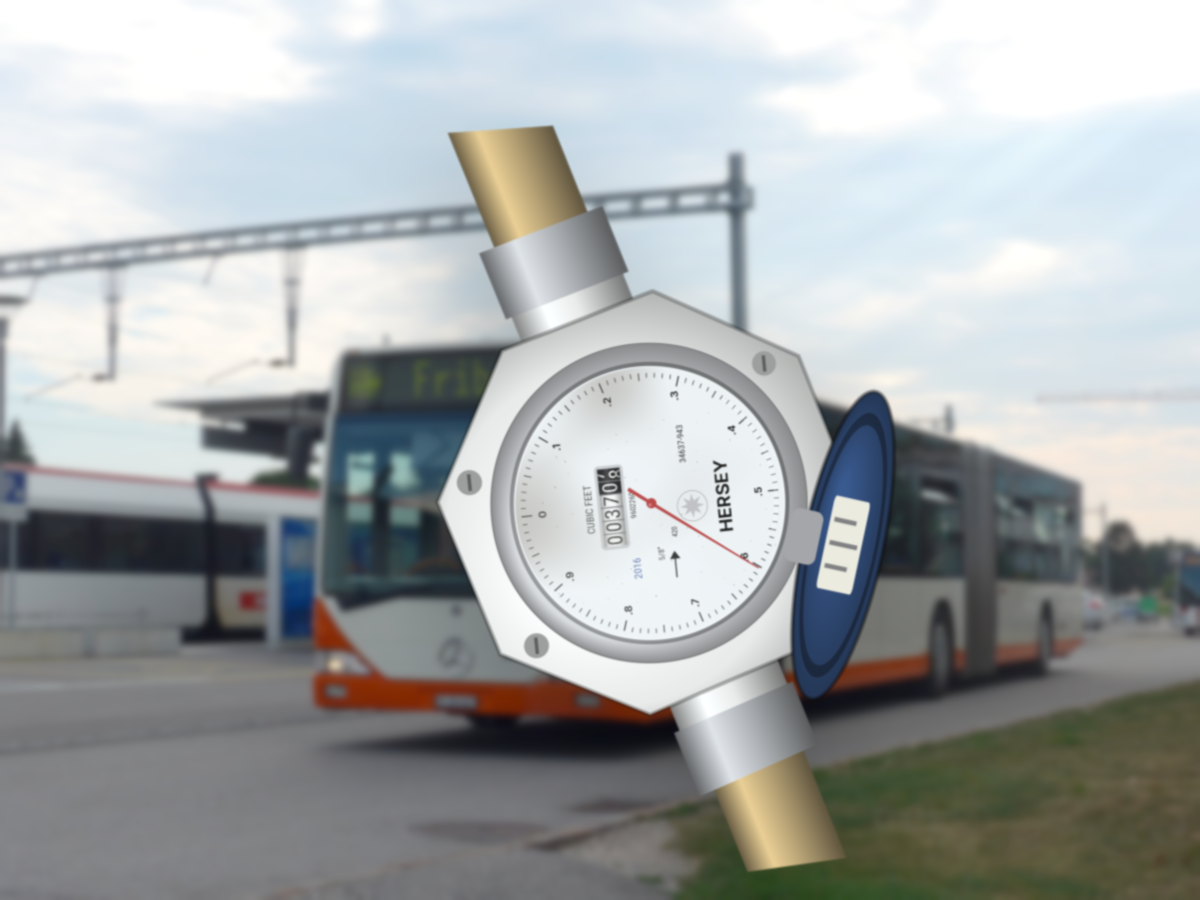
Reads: 3707.60 ft³
